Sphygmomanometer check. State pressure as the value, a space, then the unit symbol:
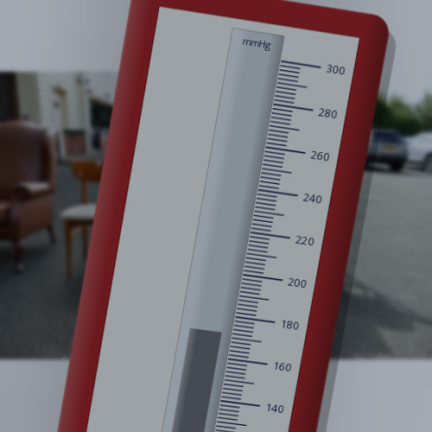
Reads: 172 mmHg
